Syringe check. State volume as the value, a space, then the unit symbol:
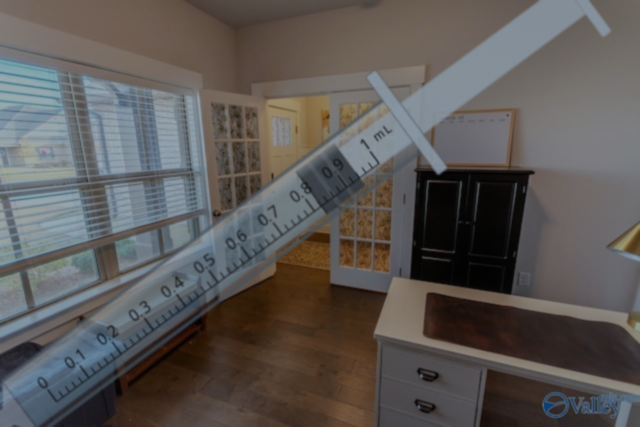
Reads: 0.82 mL
